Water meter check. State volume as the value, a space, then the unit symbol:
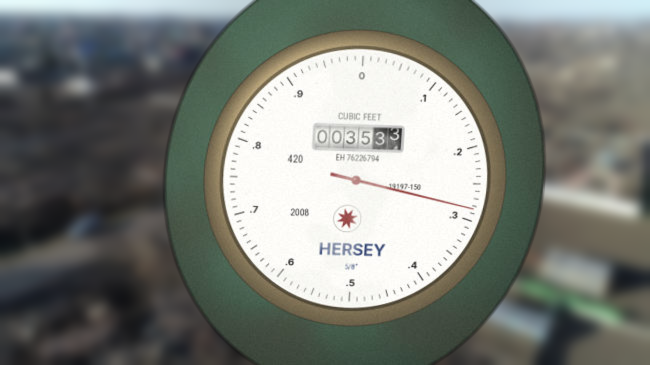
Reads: 3533.28 ft³
